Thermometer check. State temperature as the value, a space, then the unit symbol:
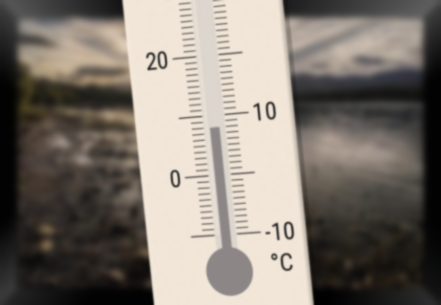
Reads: 8 °C
